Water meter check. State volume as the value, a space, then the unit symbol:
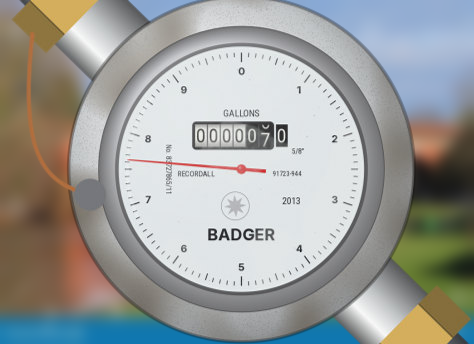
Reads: 67.6 gal
